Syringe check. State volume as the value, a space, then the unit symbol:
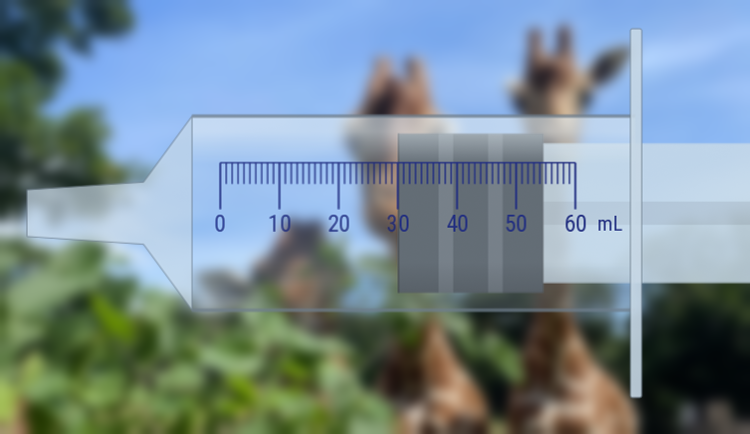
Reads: 30 mL
